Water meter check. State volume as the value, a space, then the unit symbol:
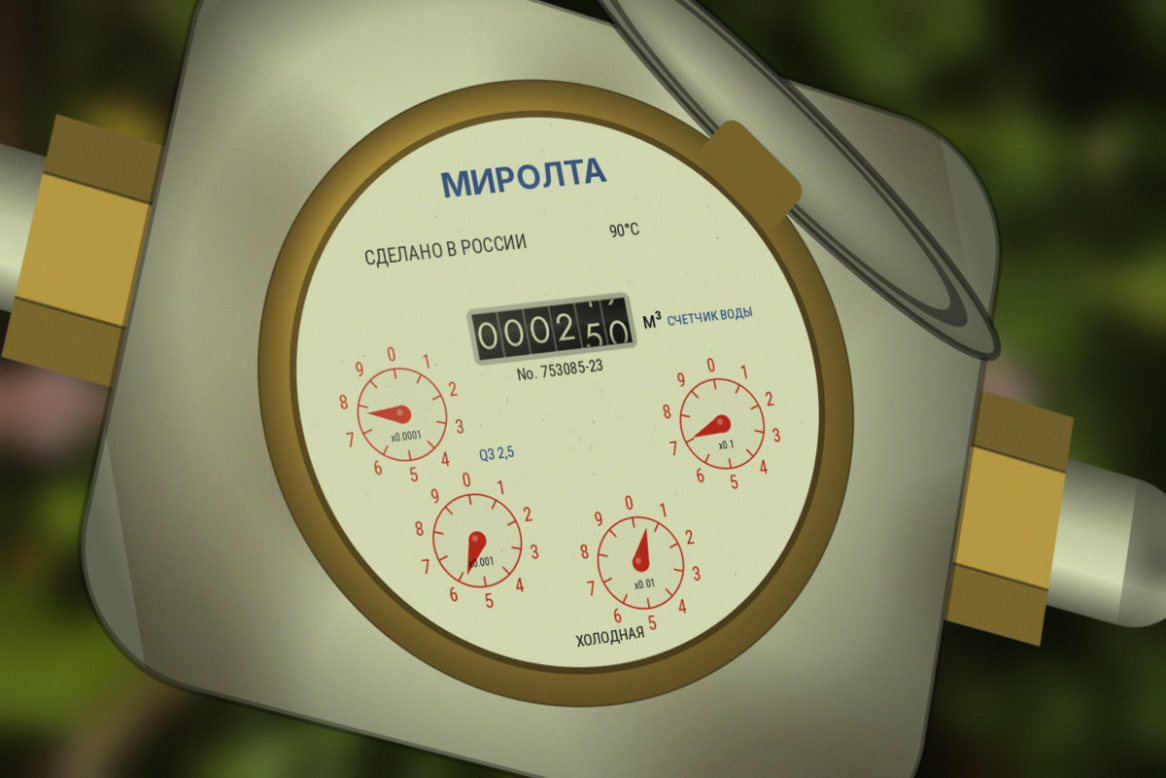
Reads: 249.7057 m³
